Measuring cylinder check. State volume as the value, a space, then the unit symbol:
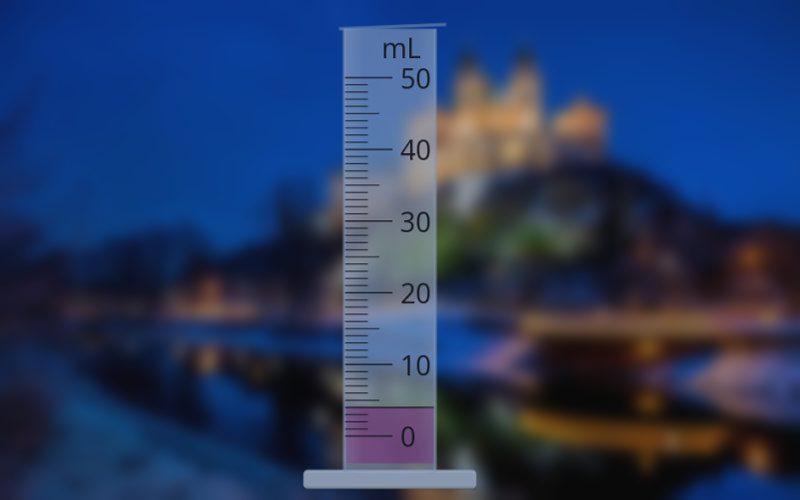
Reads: 4 mL
